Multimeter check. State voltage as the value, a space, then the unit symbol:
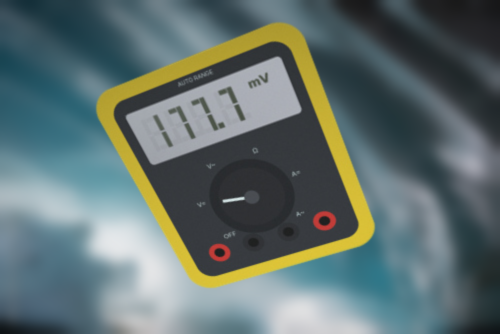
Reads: 177.7 mV
